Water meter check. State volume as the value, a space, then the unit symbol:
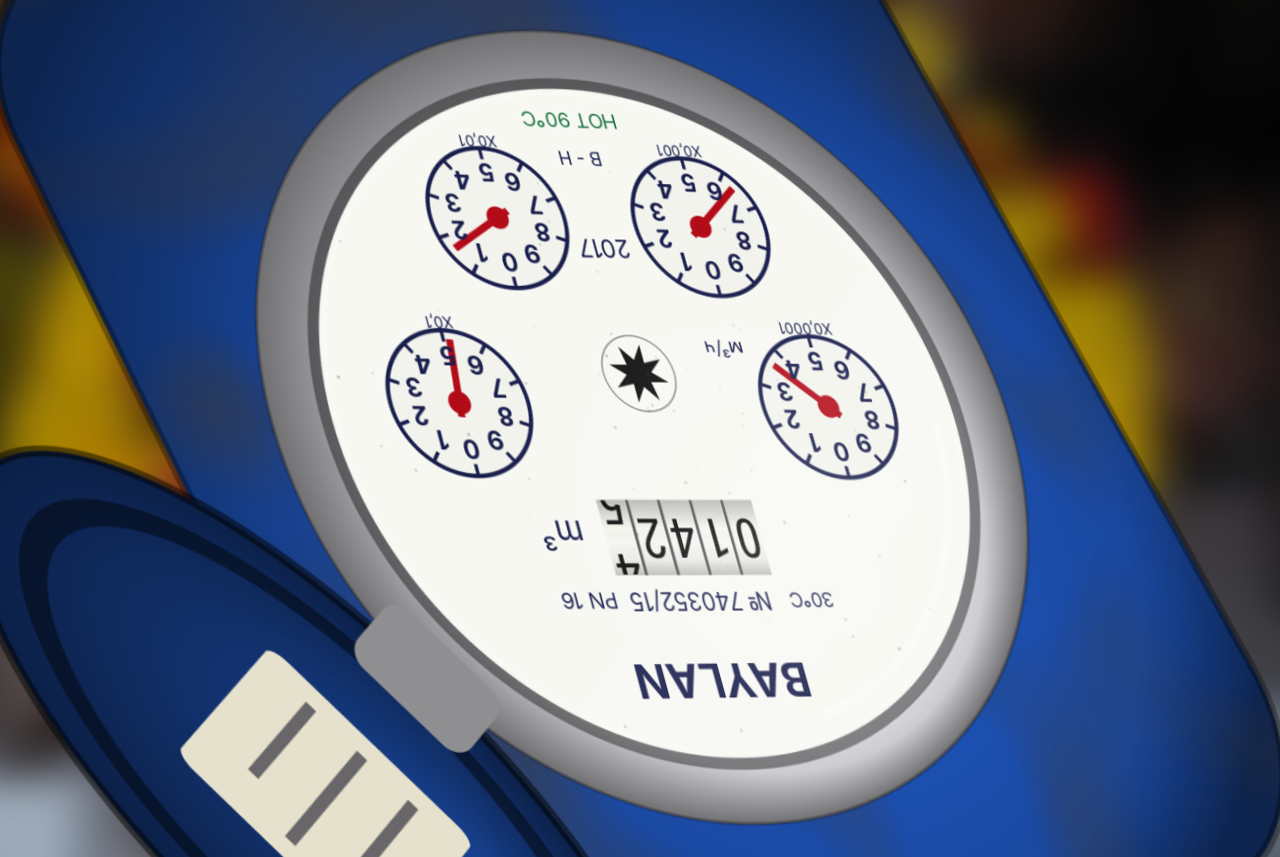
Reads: 1424.5163 m³
